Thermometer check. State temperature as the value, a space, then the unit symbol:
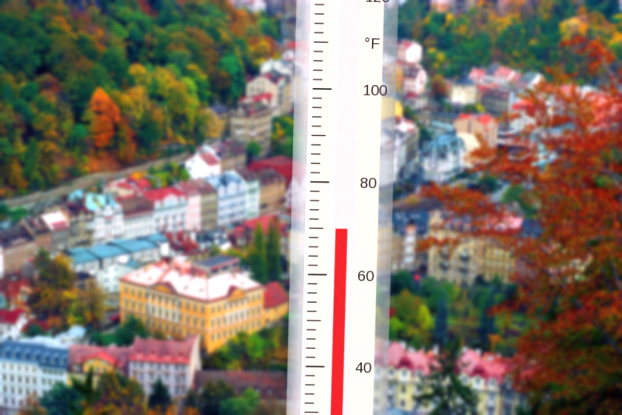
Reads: 70 °F
